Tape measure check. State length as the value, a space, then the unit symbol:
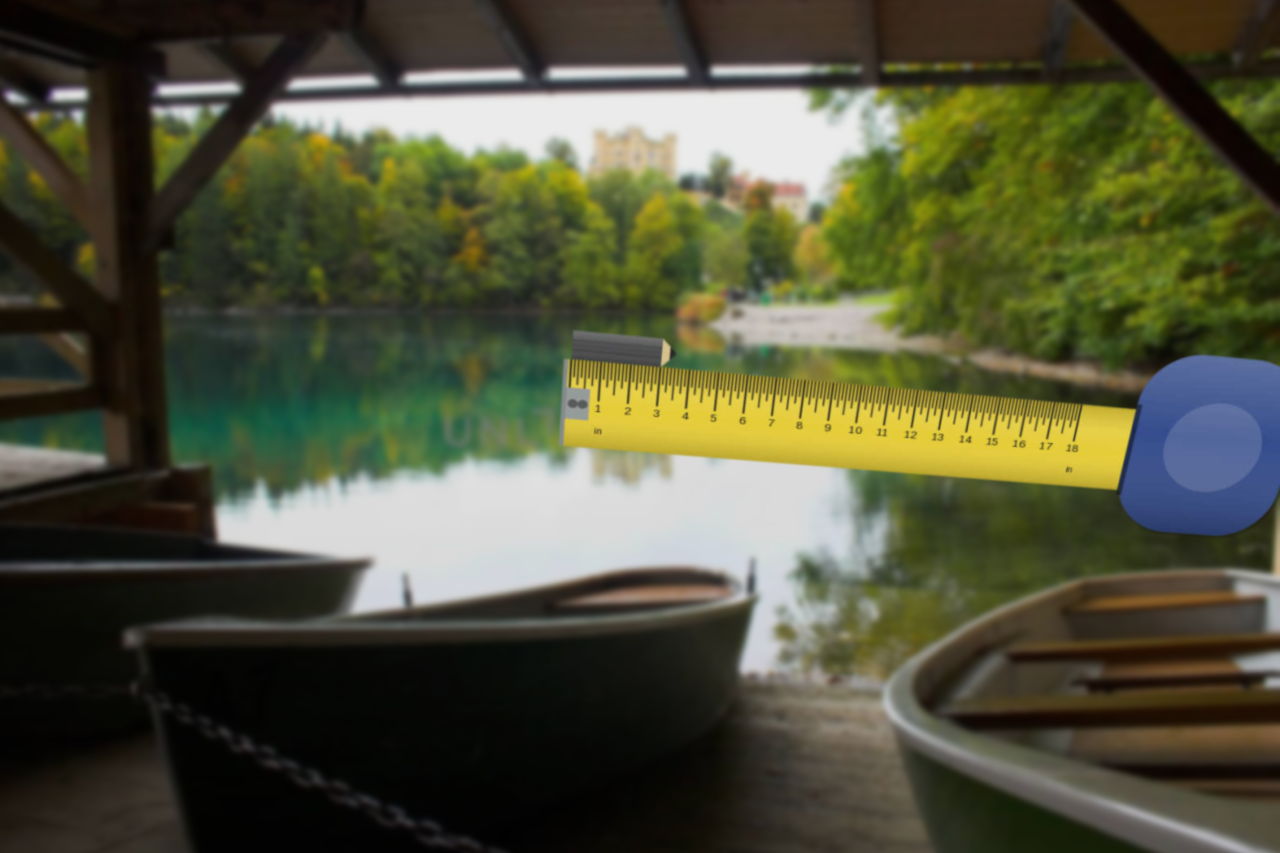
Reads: 3.5 in
